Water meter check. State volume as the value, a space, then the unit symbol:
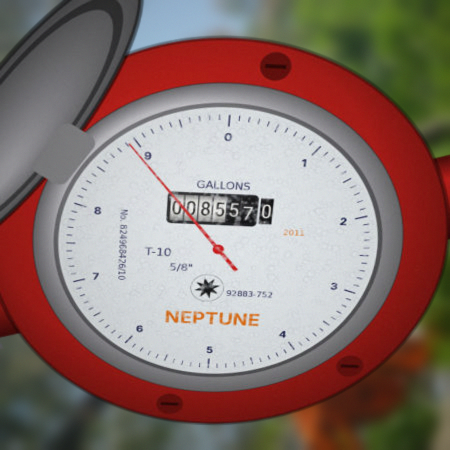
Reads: 85568.9 gal
